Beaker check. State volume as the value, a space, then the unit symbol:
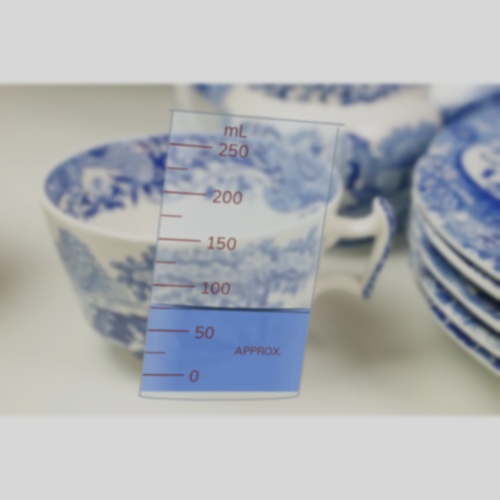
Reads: 75 mL
